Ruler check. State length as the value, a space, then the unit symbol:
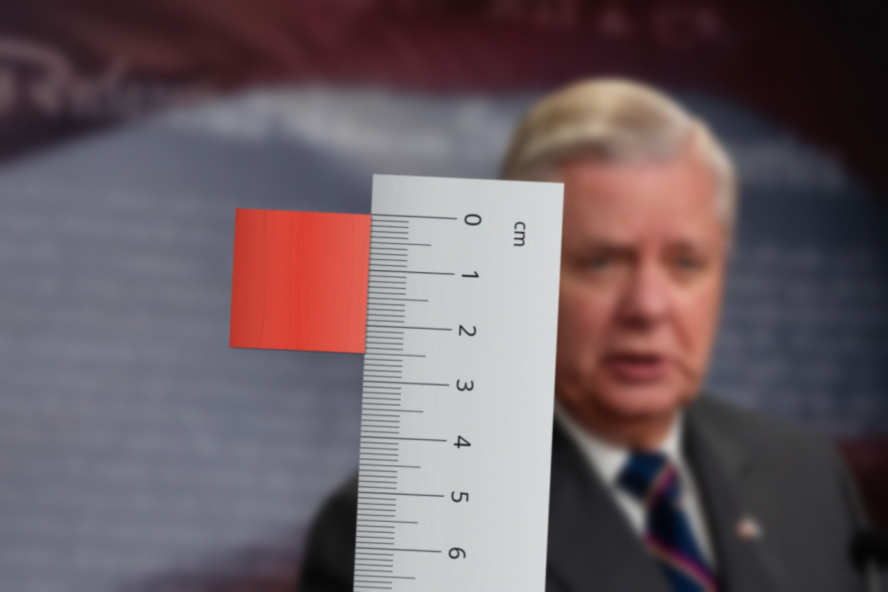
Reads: 2.5 cm
